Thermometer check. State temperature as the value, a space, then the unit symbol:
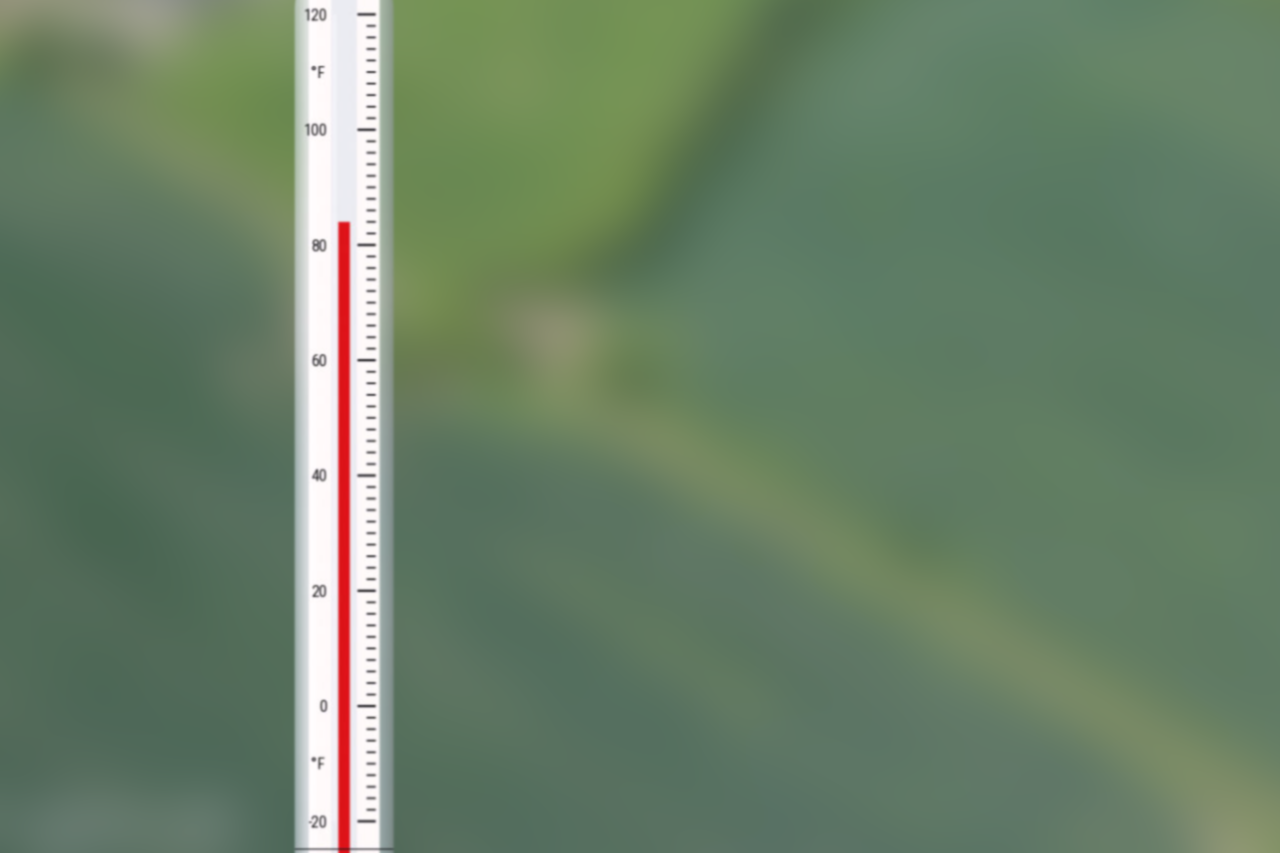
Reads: 84 °F
